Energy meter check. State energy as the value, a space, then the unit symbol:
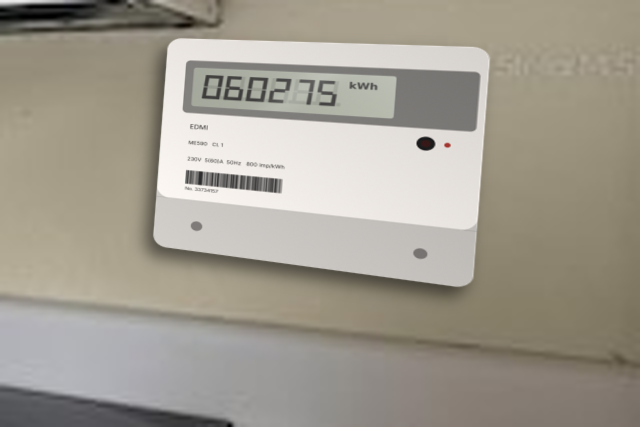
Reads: 60275 kWh
